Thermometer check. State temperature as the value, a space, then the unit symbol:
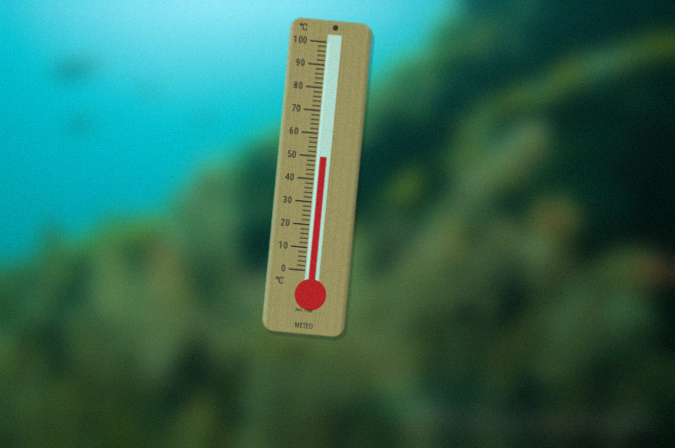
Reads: 50 °C
